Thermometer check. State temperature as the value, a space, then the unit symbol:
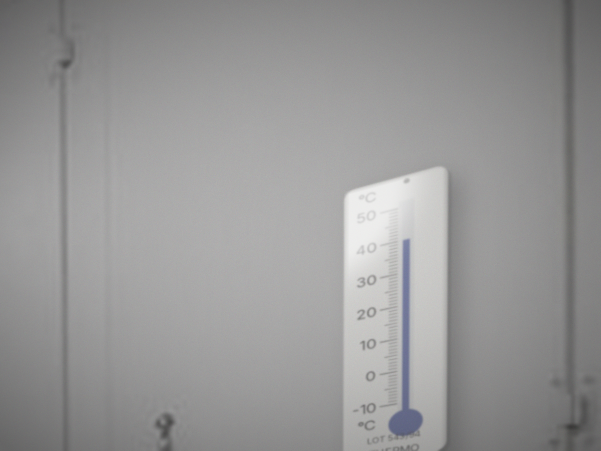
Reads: 40 °C
